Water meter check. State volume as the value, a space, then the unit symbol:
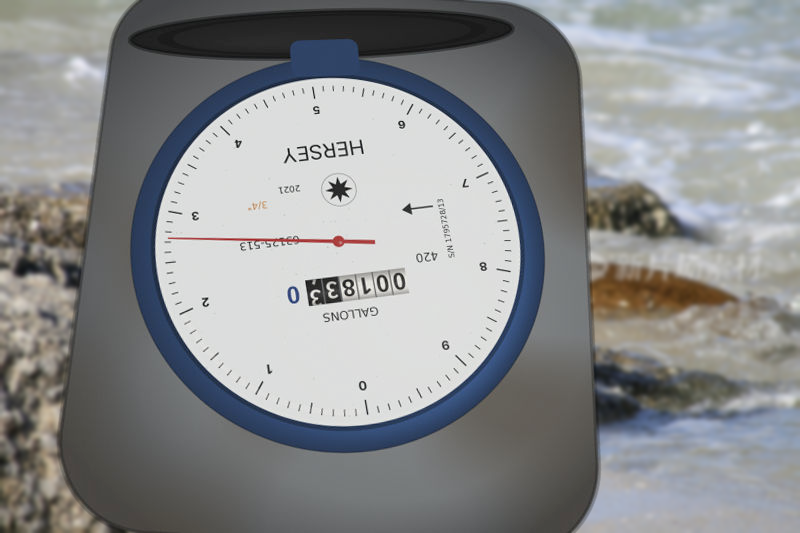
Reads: 18332.7 gal
